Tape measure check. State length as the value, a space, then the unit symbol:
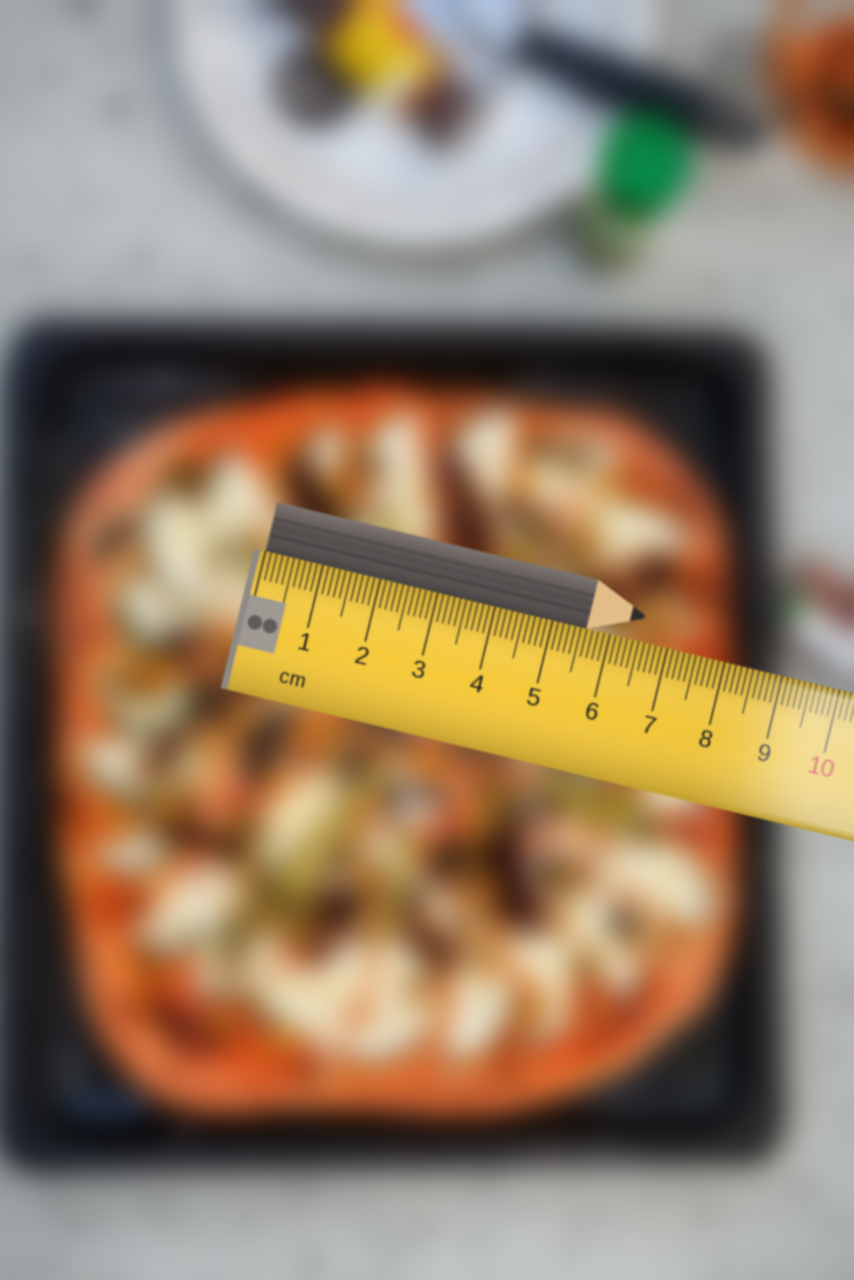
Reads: 6.5 cm
